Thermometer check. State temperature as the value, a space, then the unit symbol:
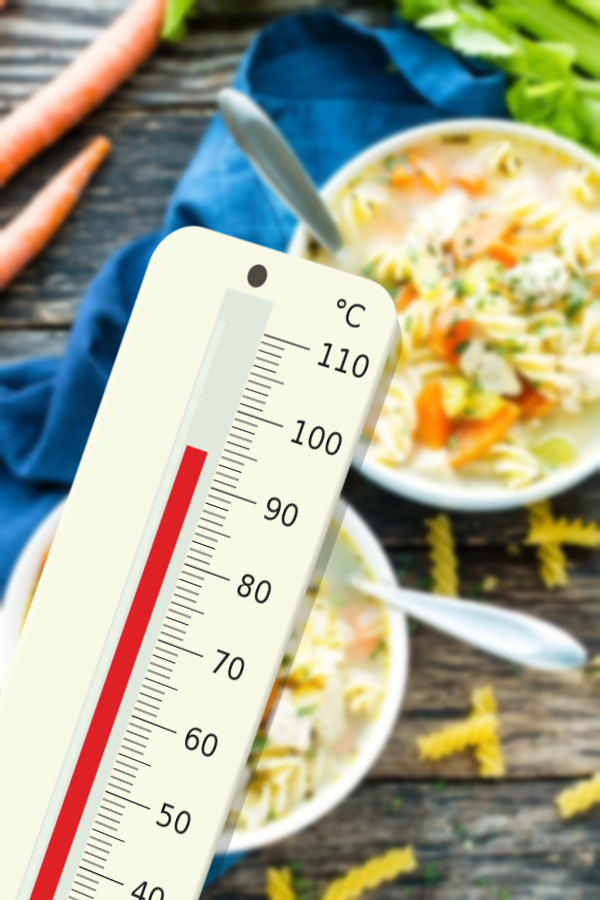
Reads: 94 °C
